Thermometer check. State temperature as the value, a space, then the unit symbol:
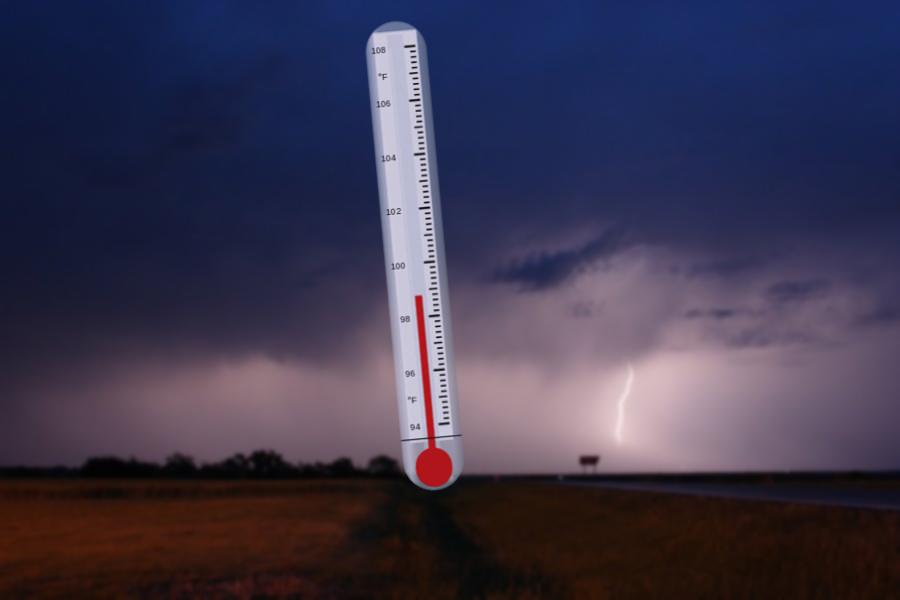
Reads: 98.8 °F
